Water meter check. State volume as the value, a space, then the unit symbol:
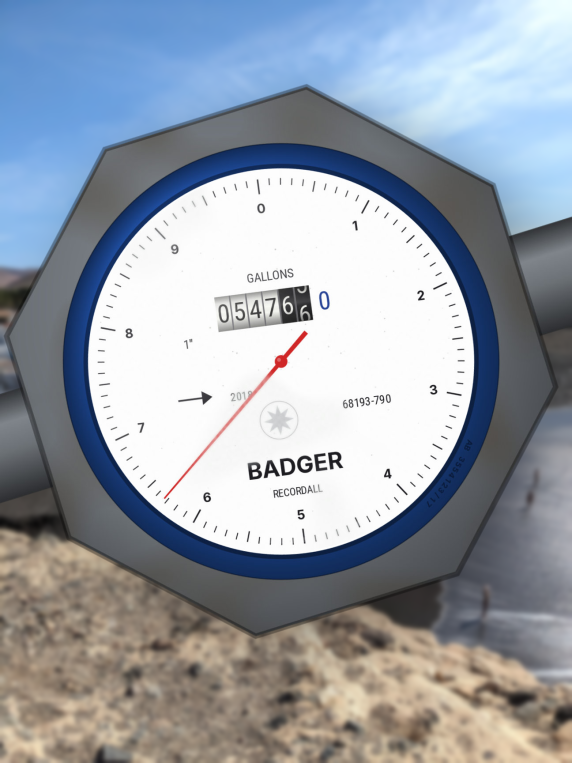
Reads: 547656.3 gal
